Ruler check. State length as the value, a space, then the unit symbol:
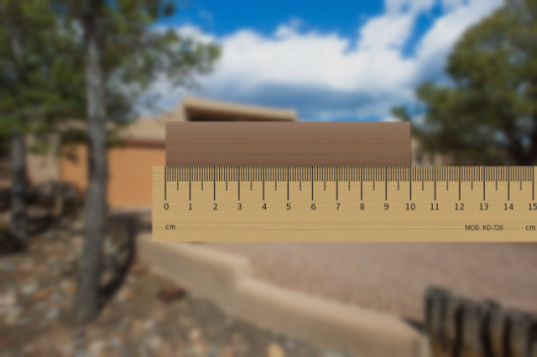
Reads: 10 cm
